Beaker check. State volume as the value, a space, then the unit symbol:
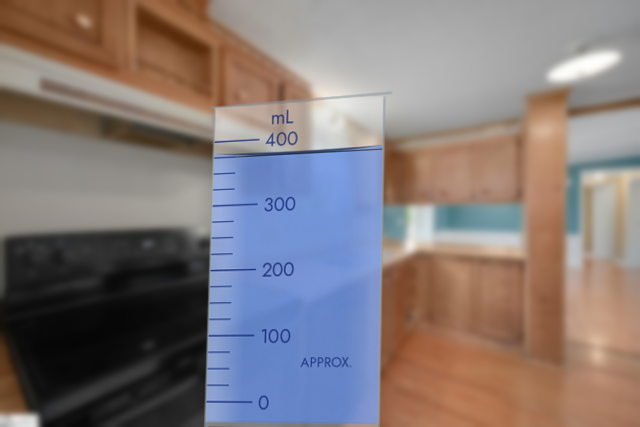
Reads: 375 mL
